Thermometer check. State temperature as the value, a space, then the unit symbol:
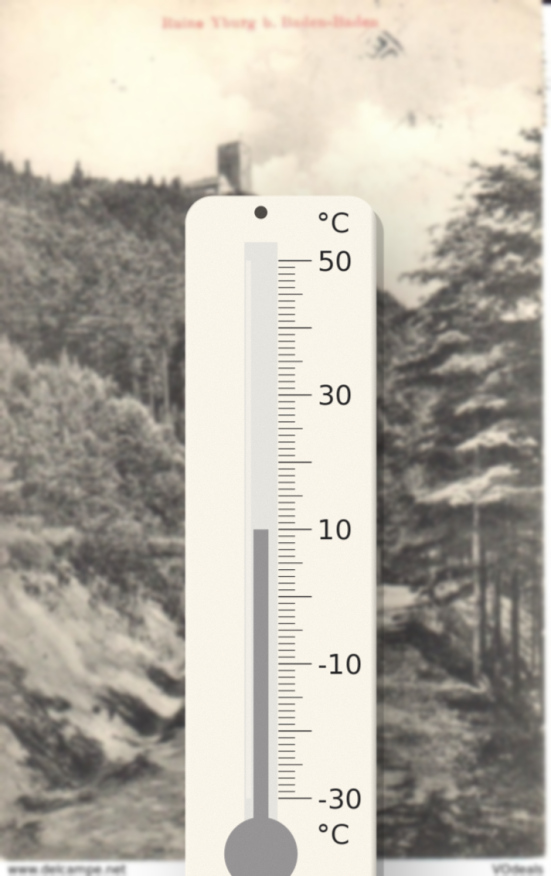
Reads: 10 °C
